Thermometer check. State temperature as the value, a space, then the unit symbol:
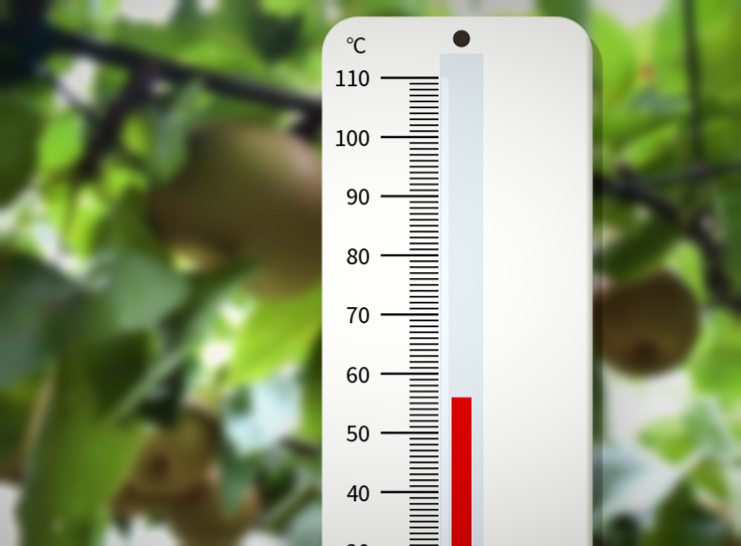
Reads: 56 °C
